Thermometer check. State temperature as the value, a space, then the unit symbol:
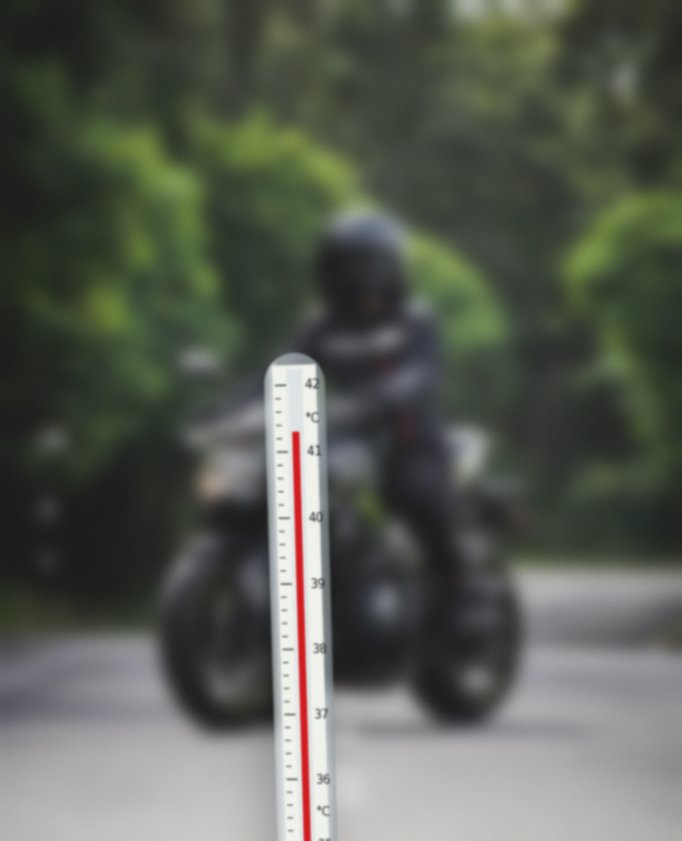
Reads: 41.3 °C
